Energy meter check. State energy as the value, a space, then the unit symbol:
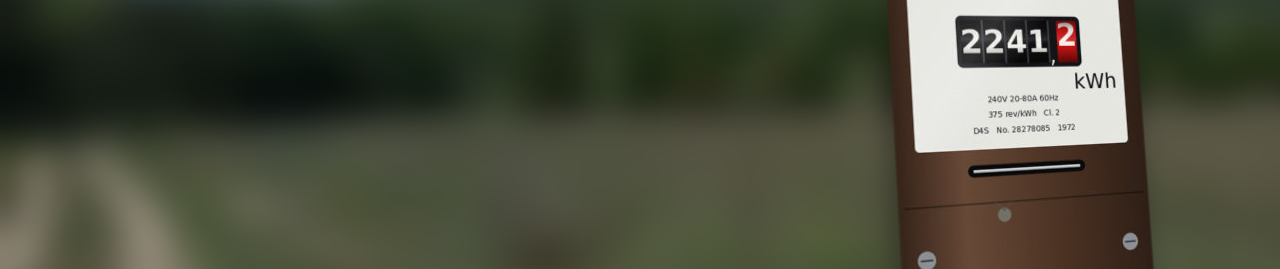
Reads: 2241.2 kWh
